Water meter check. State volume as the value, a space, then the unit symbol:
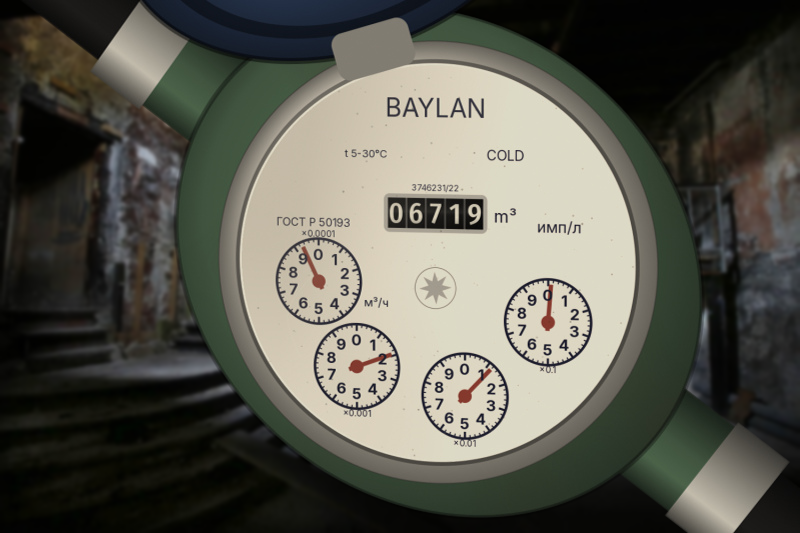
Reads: 6719.0119 m³
